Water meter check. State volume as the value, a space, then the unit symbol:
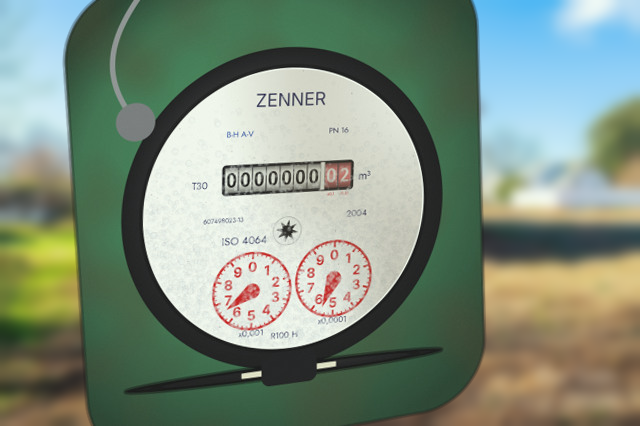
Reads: 0.0265 m³
